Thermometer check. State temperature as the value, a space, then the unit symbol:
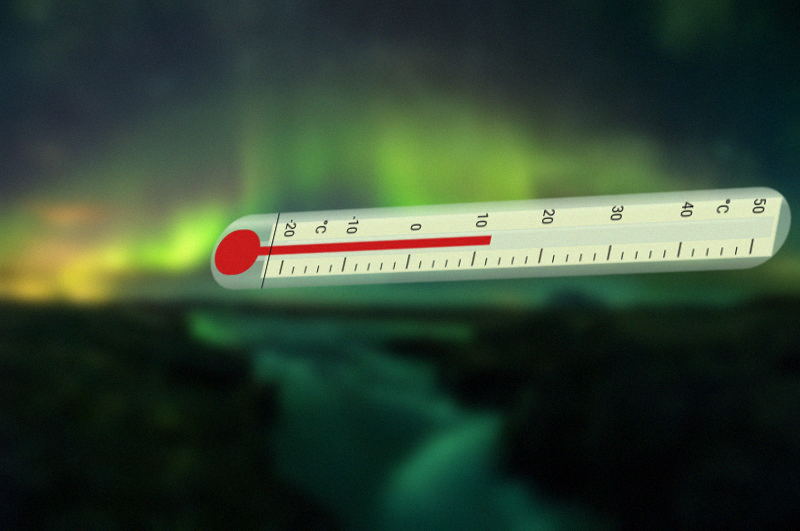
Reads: 12 °C
